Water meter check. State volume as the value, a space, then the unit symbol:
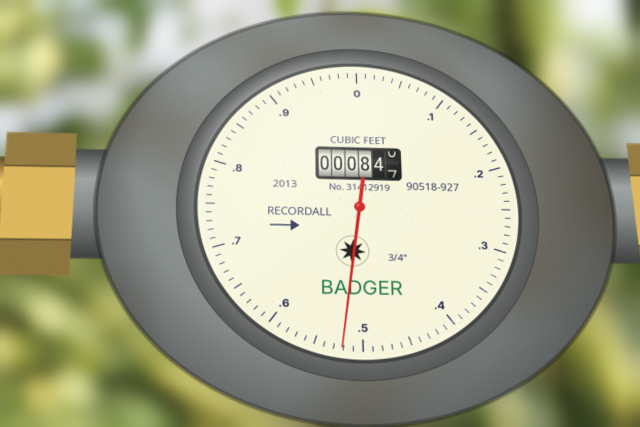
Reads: 846.52 ft³
